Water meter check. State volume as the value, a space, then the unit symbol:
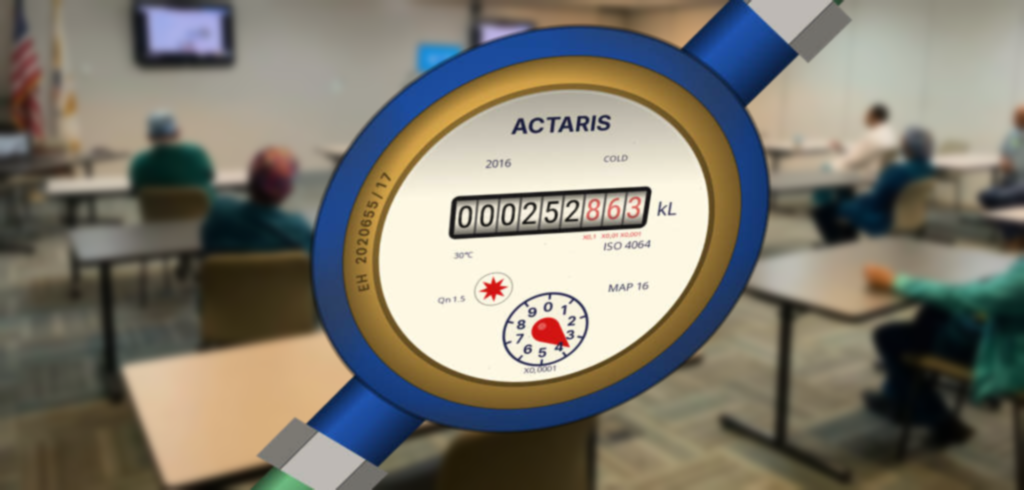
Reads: 252.8633 kL
